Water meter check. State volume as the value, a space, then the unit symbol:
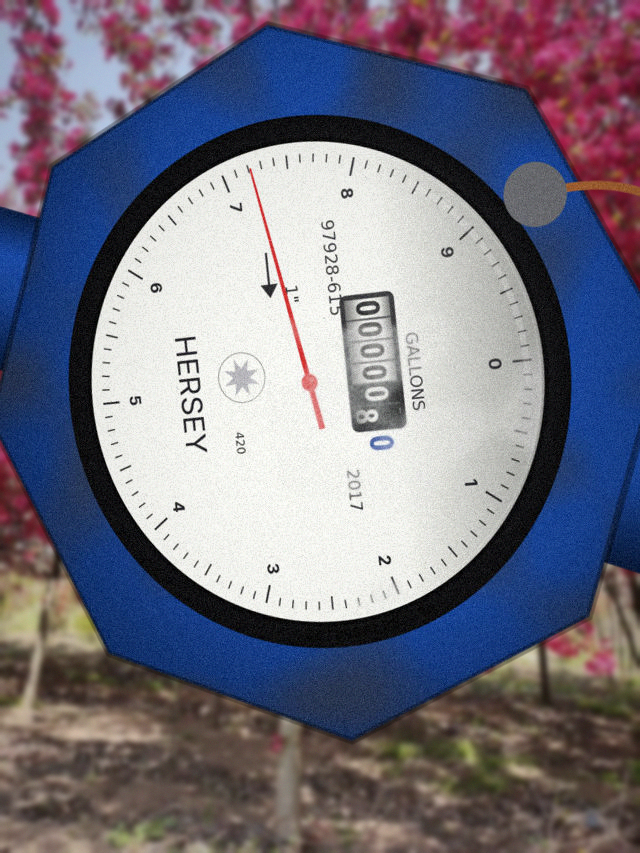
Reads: 77.2 gal
